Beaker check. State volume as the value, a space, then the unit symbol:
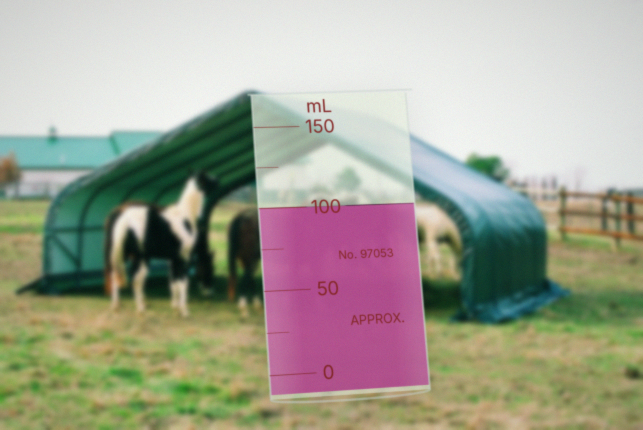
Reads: 100 mL
